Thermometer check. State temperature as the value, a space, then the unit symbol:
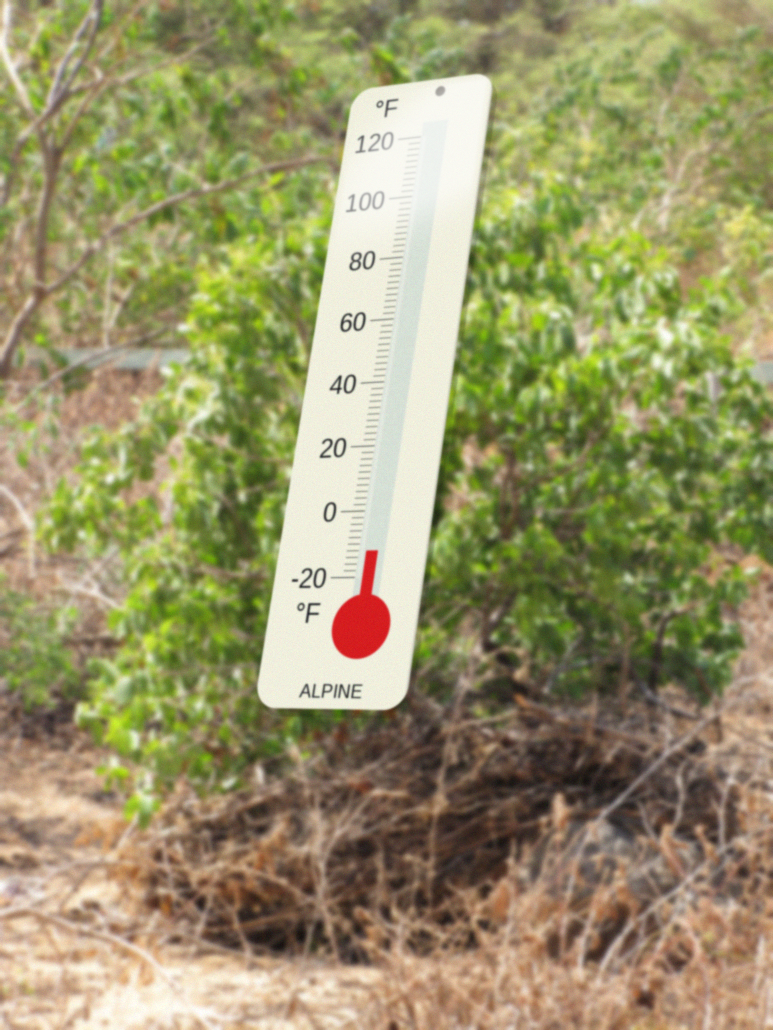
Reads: -12 °F
